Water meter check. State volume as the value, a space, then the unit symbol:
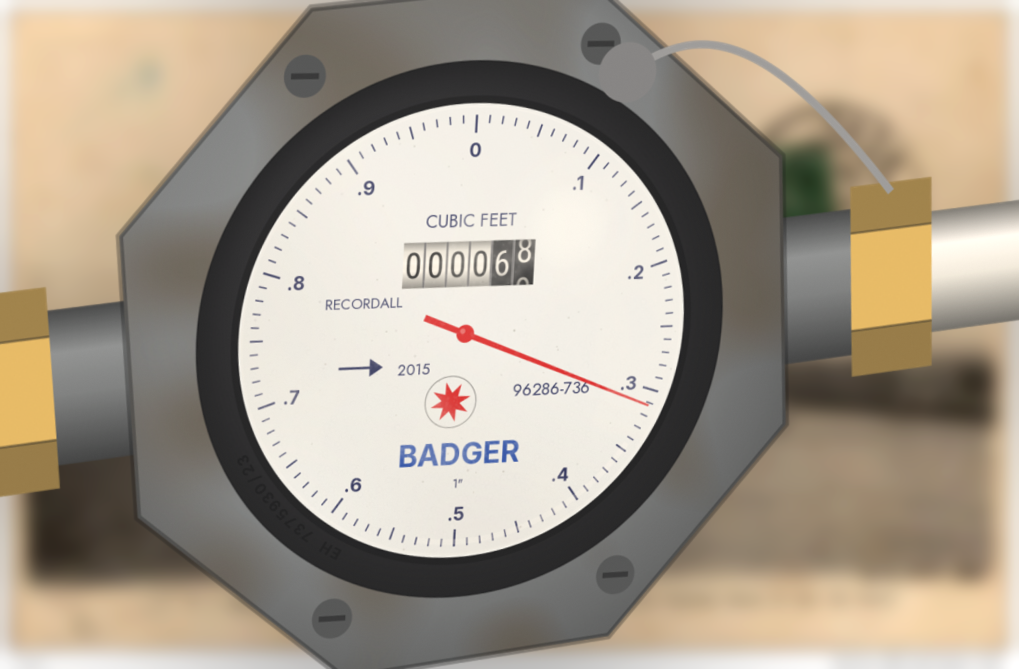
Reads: 68.31 ft³
